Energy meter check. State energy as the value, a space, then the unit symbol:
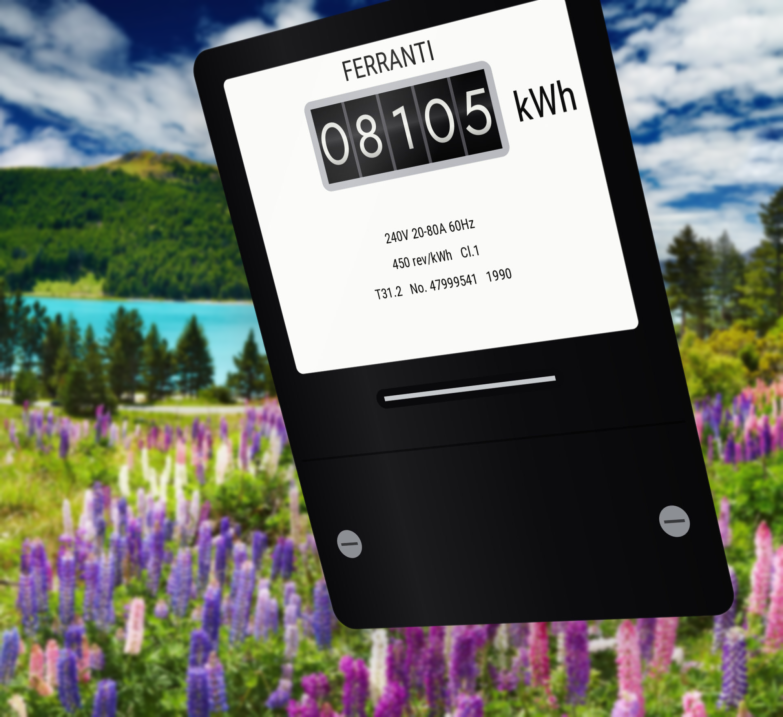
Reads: 8105 kWh
